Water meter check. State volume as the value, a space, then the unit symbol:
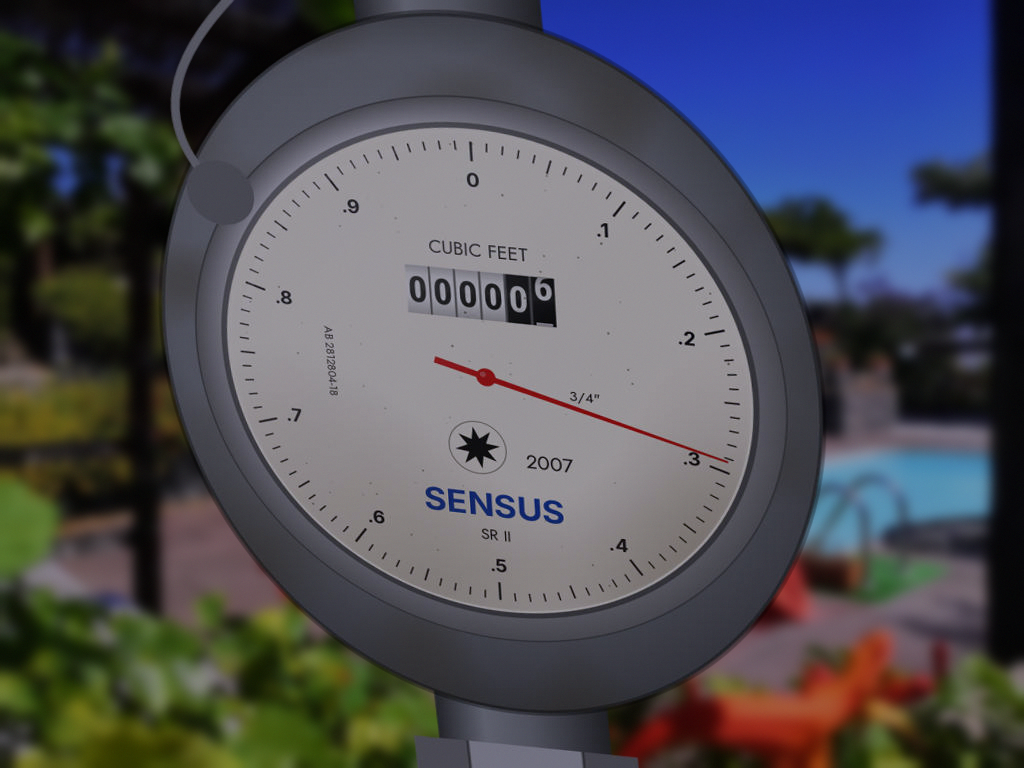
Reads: 6.29 ft³
